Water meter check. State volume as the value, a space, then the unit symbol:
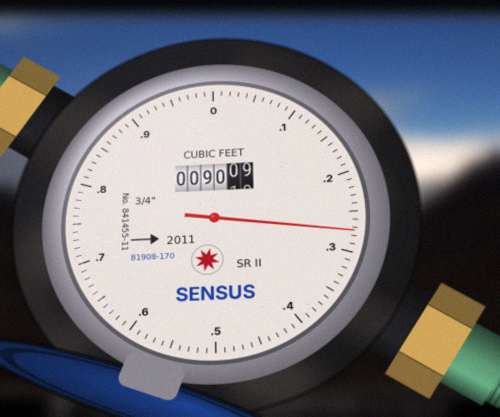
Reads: 9009.27 ft³
